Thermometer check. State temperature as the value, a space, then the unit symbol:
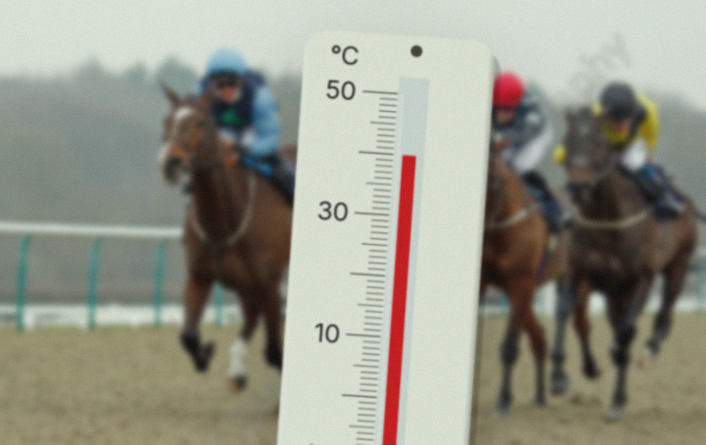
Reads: 40 °C
